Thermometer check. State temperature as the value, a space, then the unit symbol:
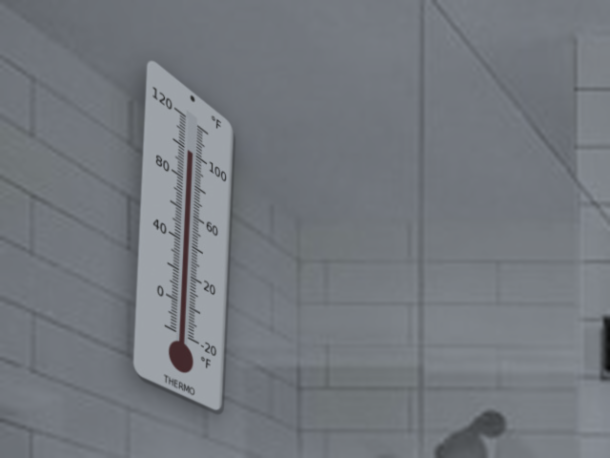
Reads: 100 °F
